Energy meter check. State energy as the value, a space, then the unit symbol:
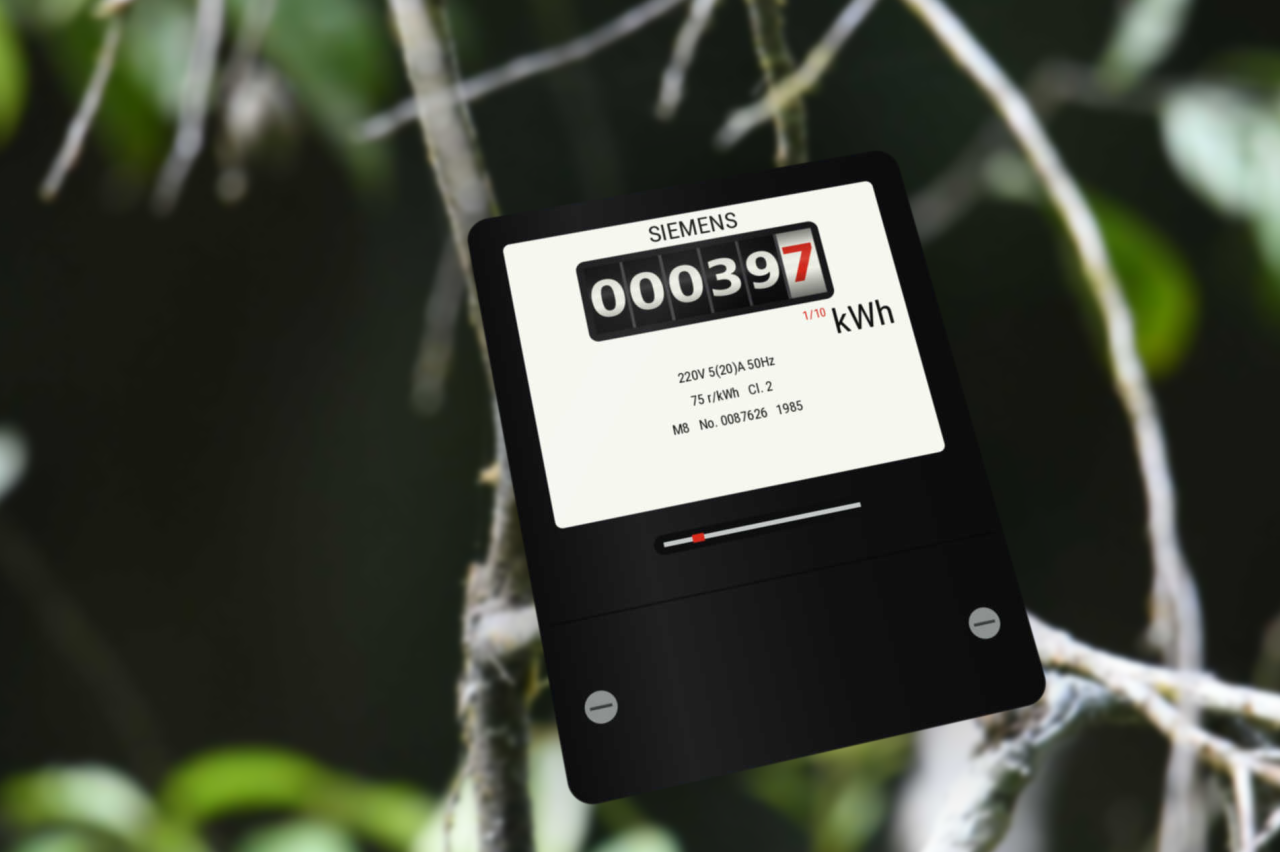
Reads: 39.7 kWh
